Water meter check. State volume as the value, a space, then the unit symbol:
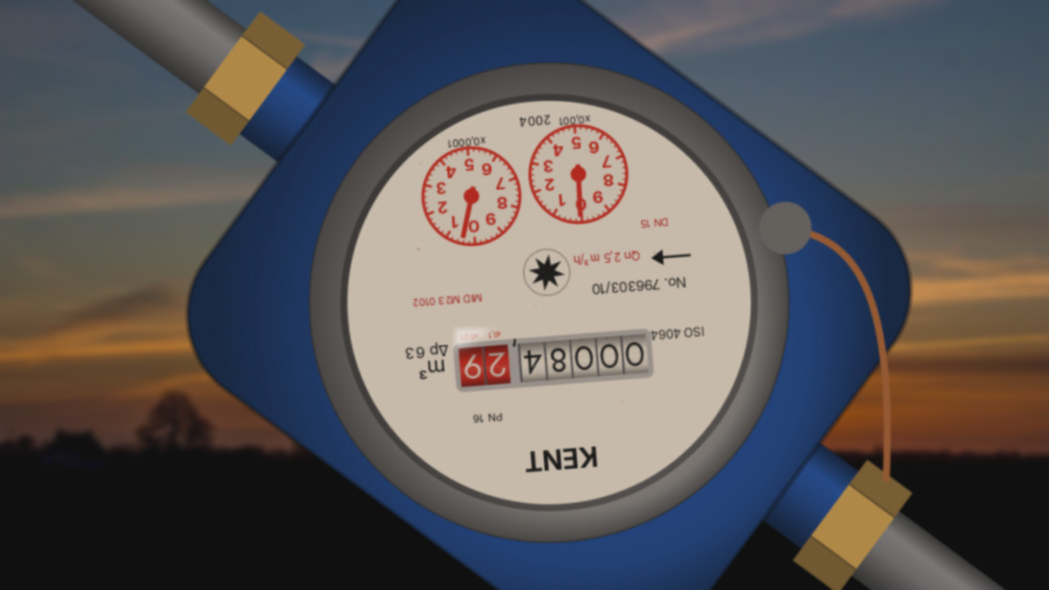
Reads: 84.2900 m³
